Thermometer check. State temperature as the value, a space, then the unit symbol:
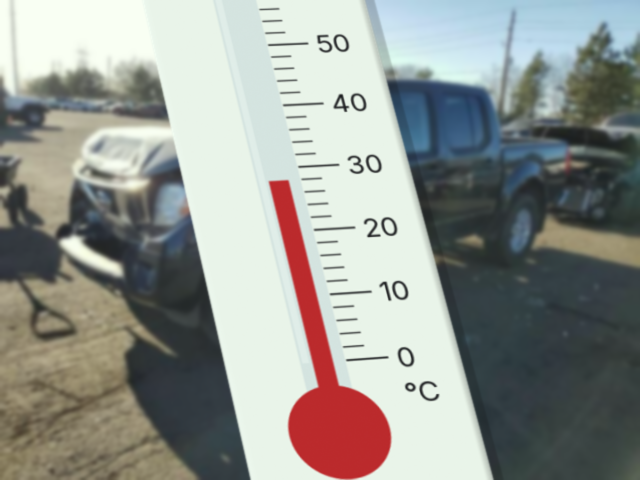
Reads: 28 °C
